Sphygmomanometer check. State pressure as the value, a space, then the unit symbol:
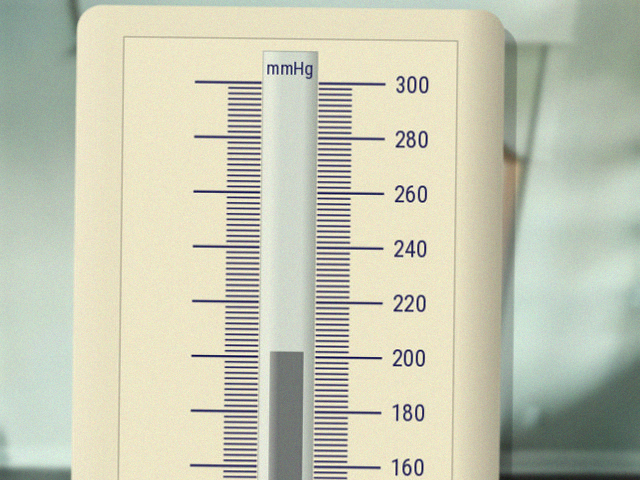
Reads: 202 mmHg
